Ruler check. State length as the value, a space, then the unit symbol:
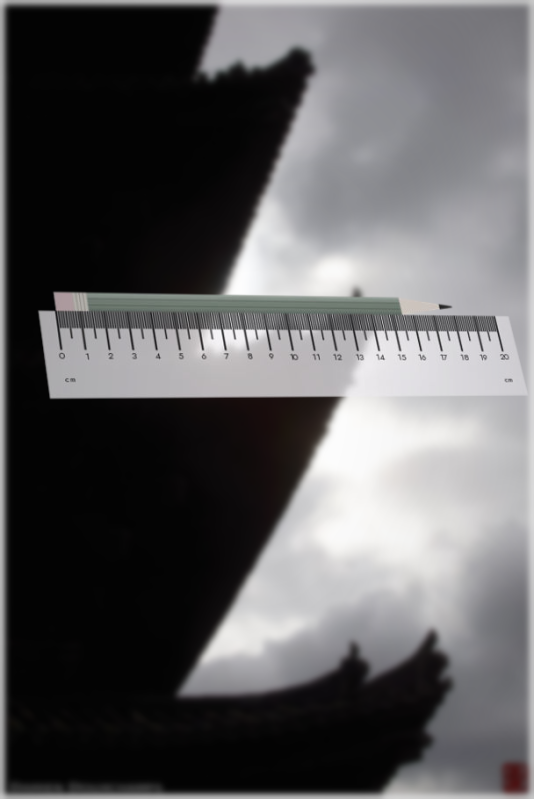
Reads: 18 cm
